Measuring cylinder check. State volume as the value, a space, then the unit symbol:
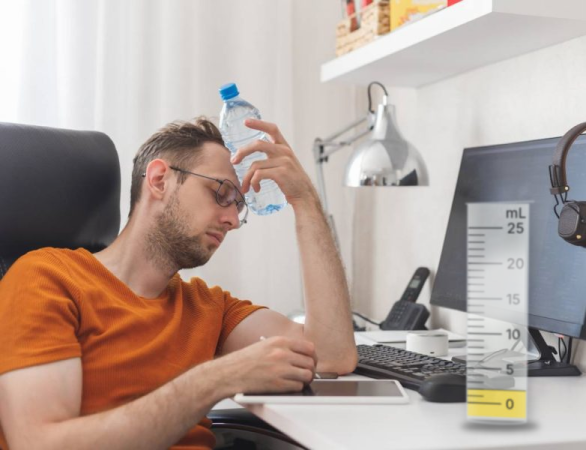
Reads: 2 mL
